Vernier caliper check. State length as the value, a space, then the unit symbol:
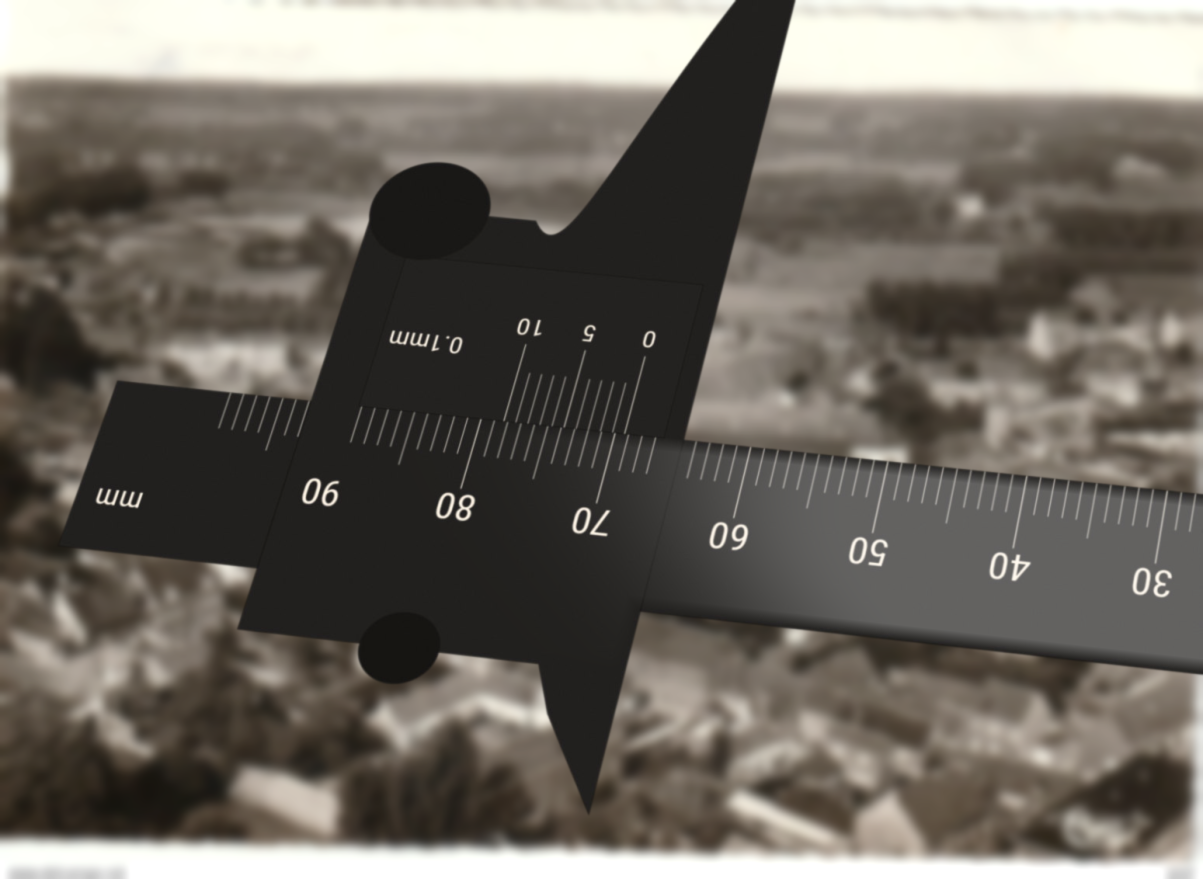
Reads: 69.3 mm
